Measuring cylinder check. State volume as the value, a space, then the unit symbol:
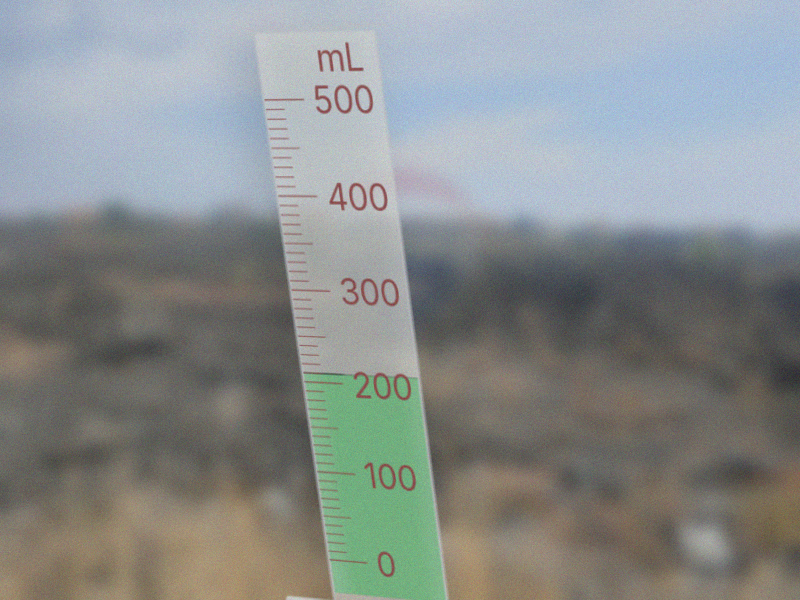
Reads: 210 mL
